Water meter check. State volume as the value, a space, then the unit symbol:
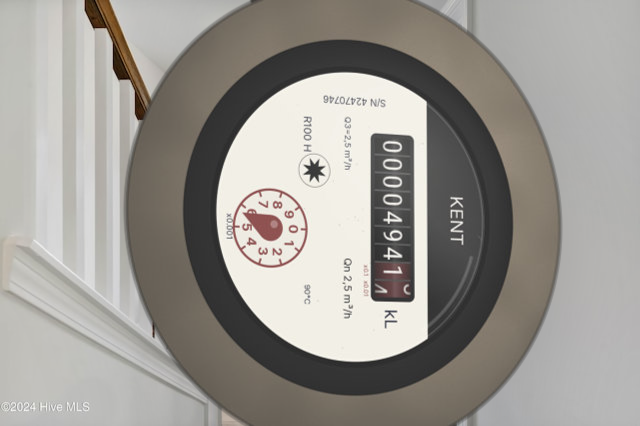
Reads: 494.135 kL
